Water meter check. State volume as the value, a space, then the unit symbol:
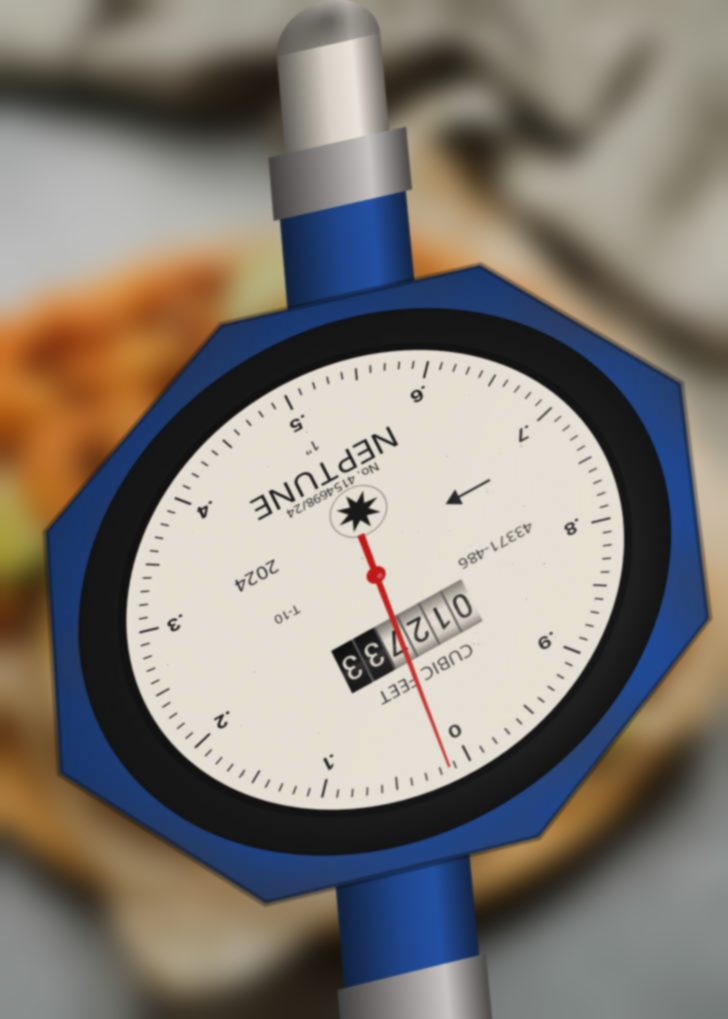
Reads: 12733.01 ft³
